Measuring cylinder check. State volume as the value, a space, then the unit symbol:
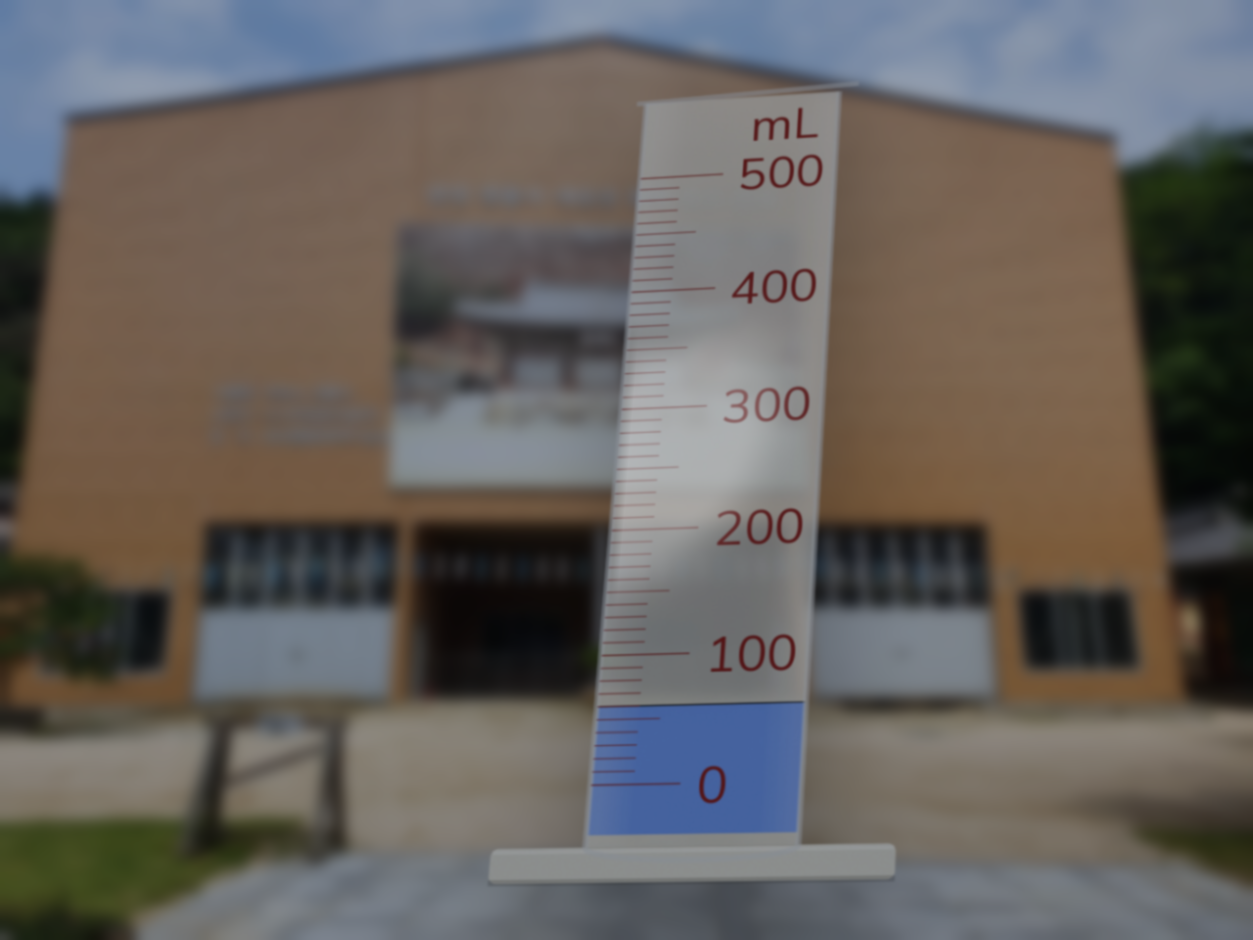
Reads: 60 mL
